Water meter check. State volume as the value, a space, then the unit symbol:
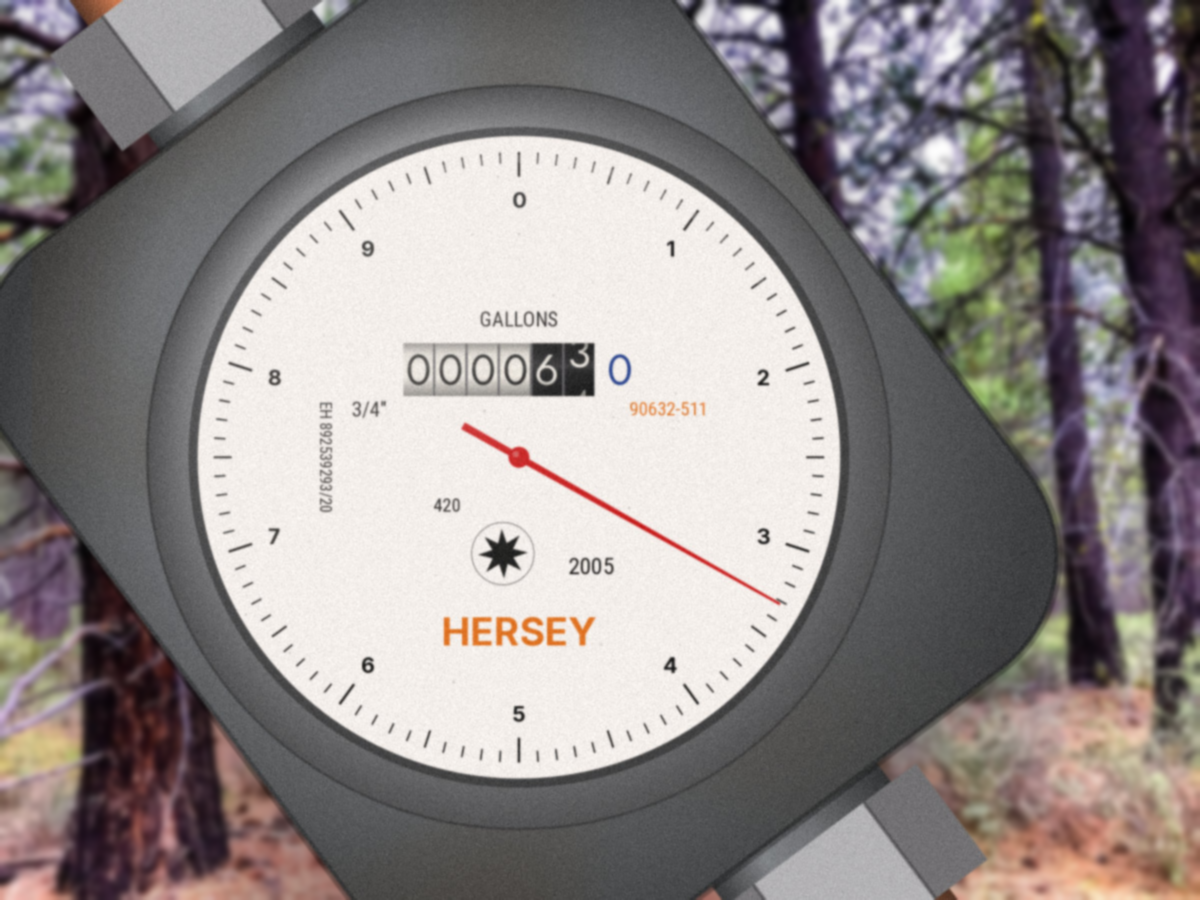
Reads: 633.3 gal
